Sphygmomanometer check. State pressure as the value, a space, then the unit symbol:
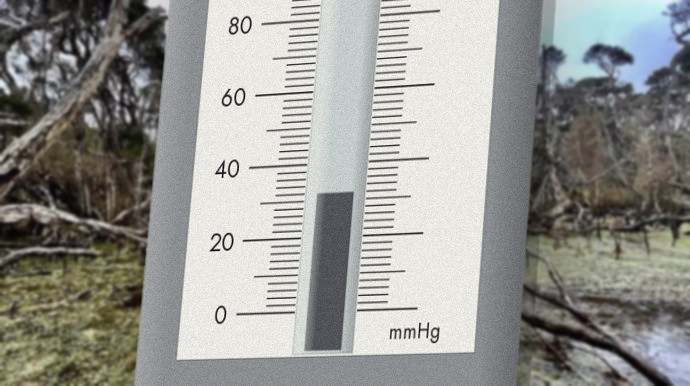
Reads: 32 mmHg
